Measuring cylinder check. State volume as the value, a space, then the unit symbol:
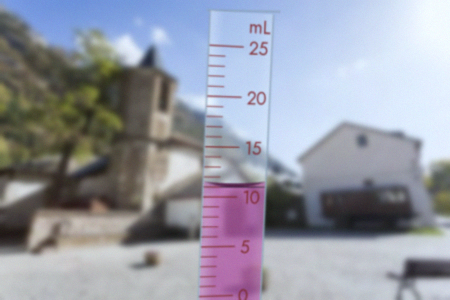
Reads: 11 mL
